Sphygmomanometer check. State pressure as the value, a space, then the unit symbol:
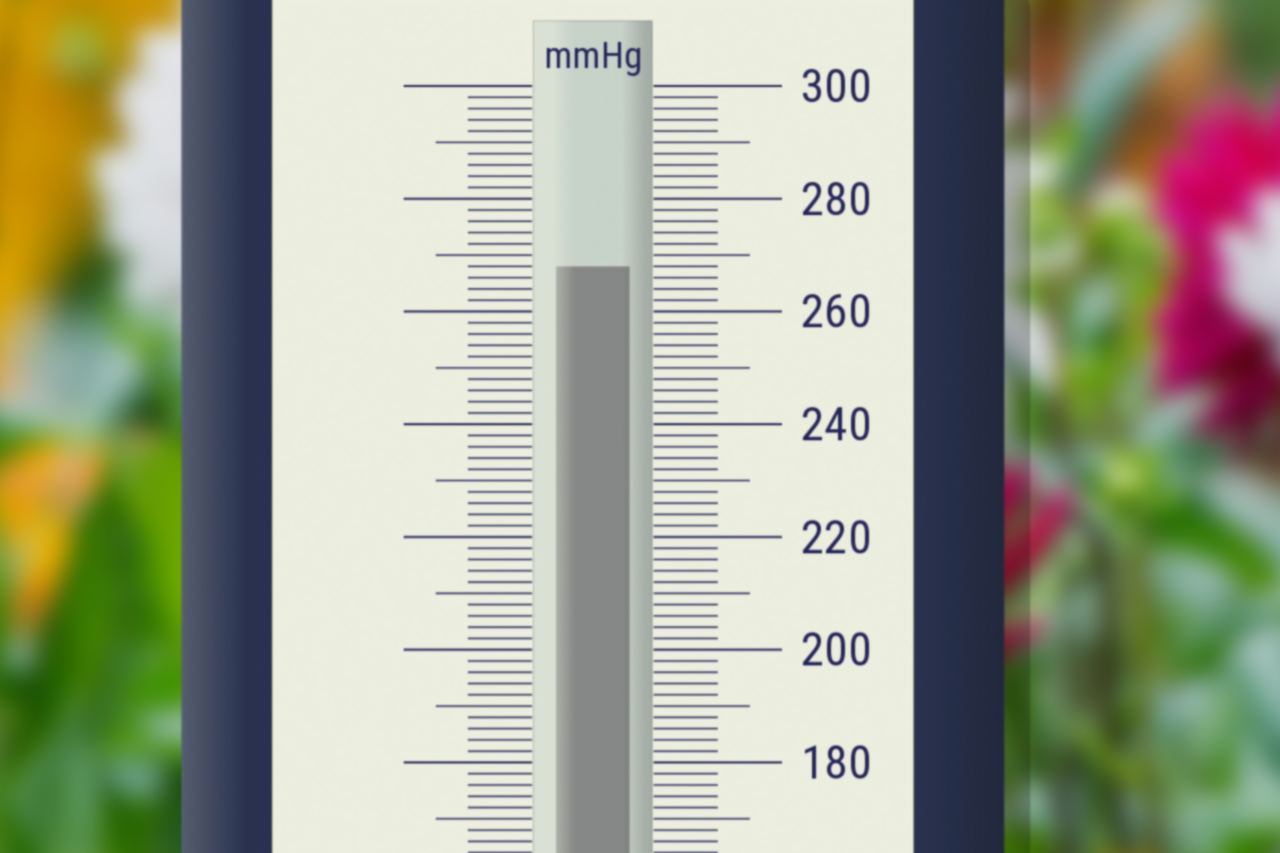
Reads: 268 mmHg
